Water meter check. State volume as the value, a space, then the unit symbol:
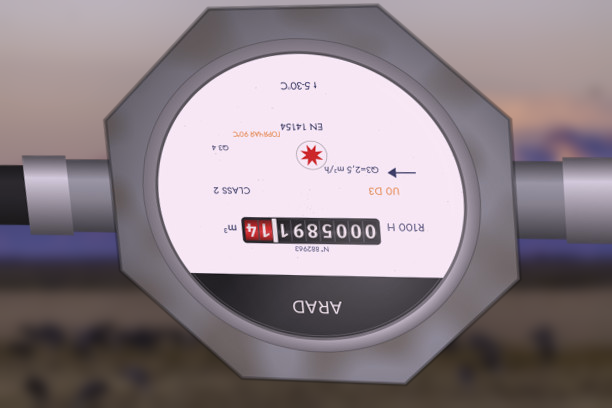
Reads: 5891.14 m³
